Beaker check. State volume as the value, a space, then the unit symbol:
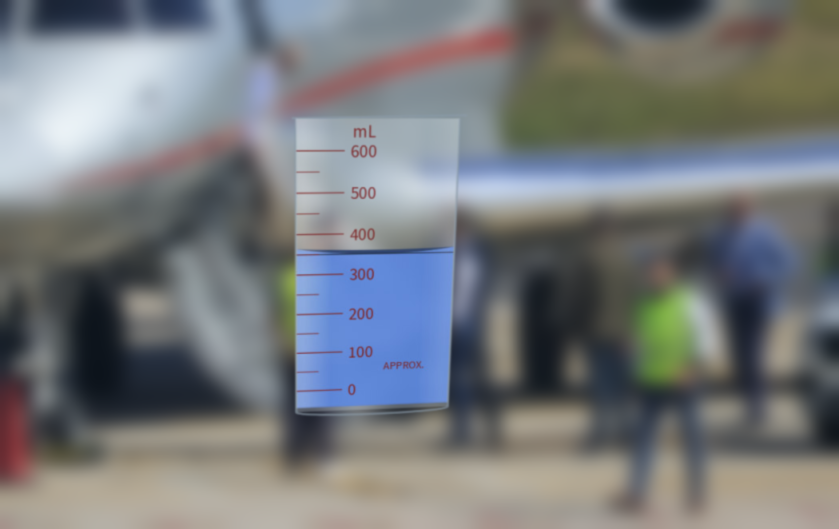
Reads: 350 mL
